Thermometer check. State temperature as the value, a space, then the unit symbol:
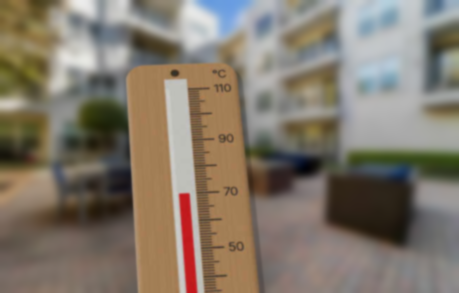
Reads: 70 °C
